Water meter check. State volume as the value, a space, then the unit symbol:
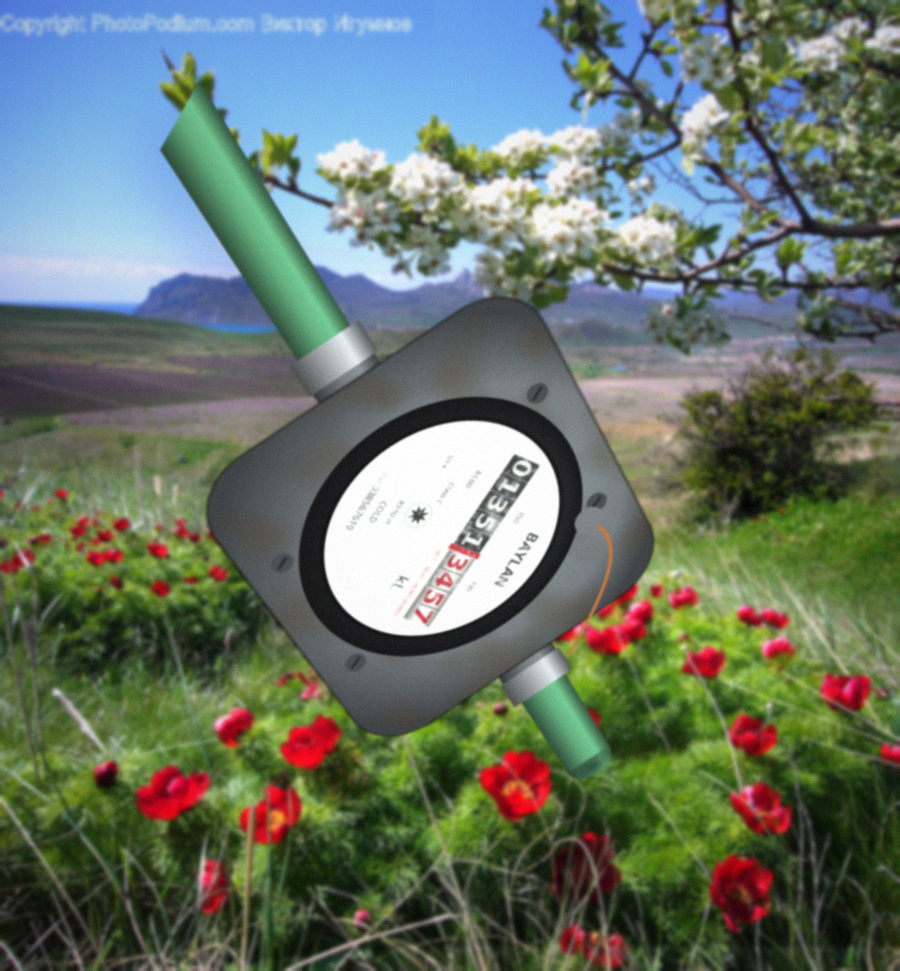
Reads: 1351.3457 kL
